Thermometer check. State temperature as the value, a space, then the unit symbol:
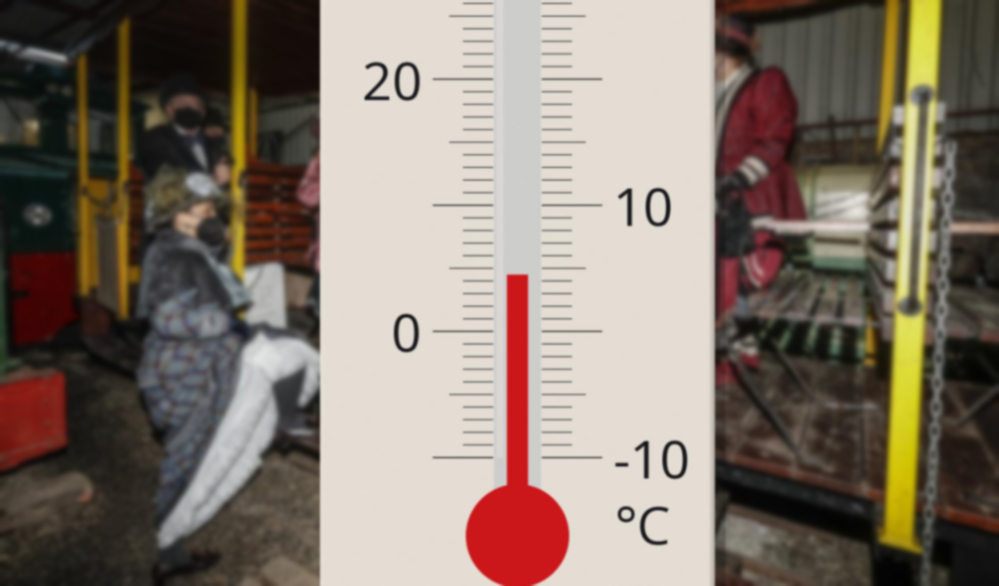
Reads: 4.5 °C
